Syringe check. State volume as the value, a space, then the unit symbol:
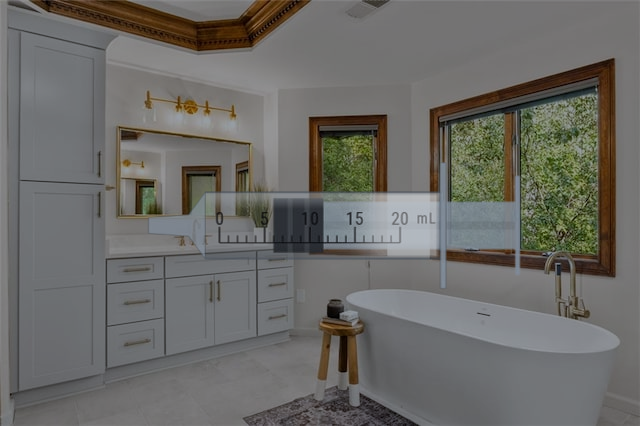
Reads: 6 mL
